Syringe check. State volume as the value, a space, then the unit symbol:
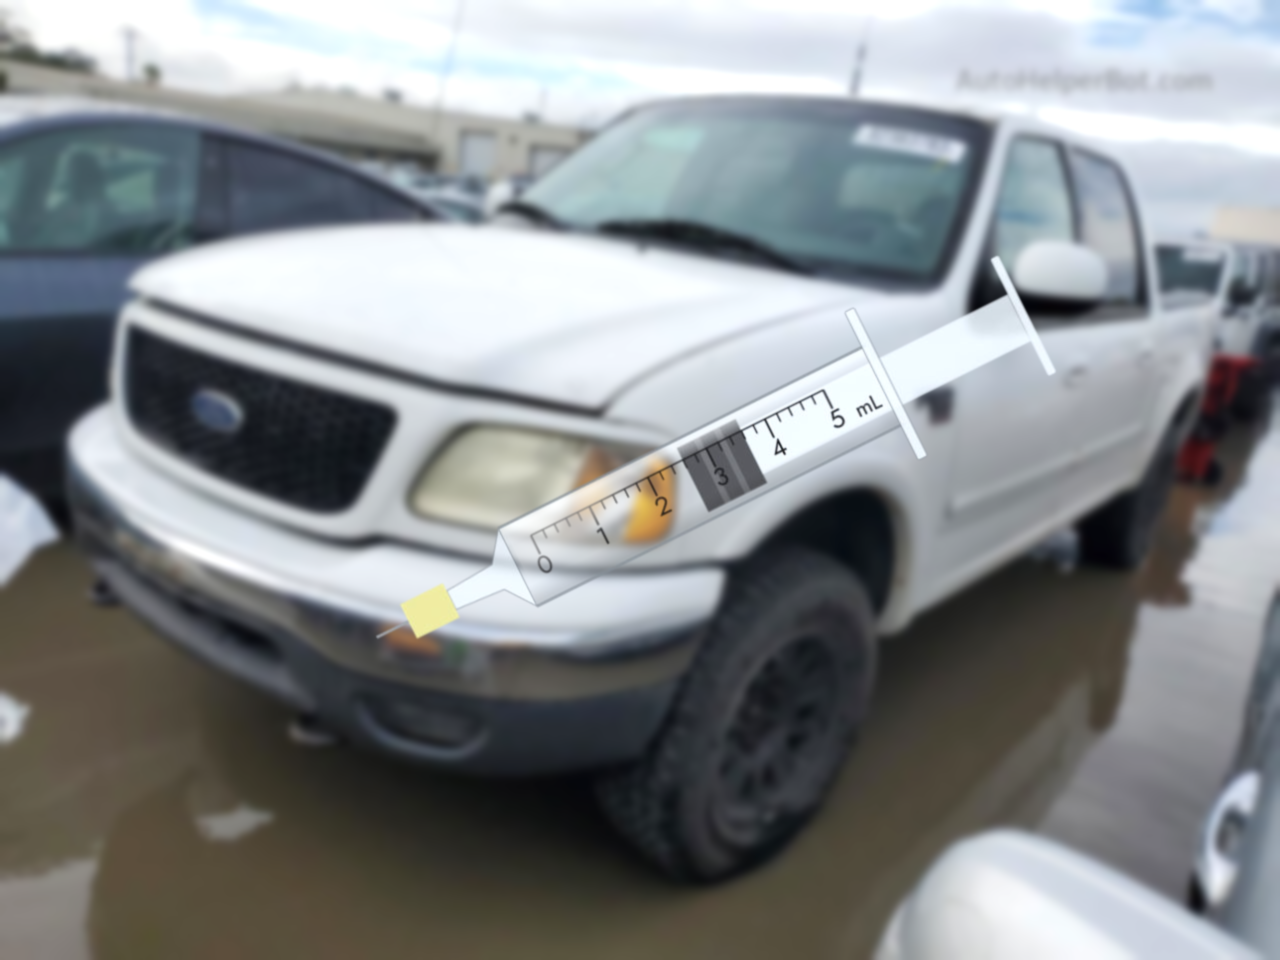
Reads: 2.6 mL
